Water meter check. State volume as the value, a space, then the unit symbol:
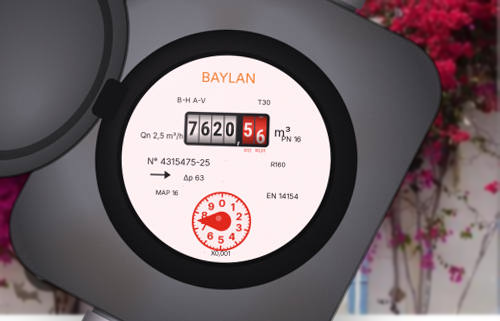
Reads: 7620.557 m³
